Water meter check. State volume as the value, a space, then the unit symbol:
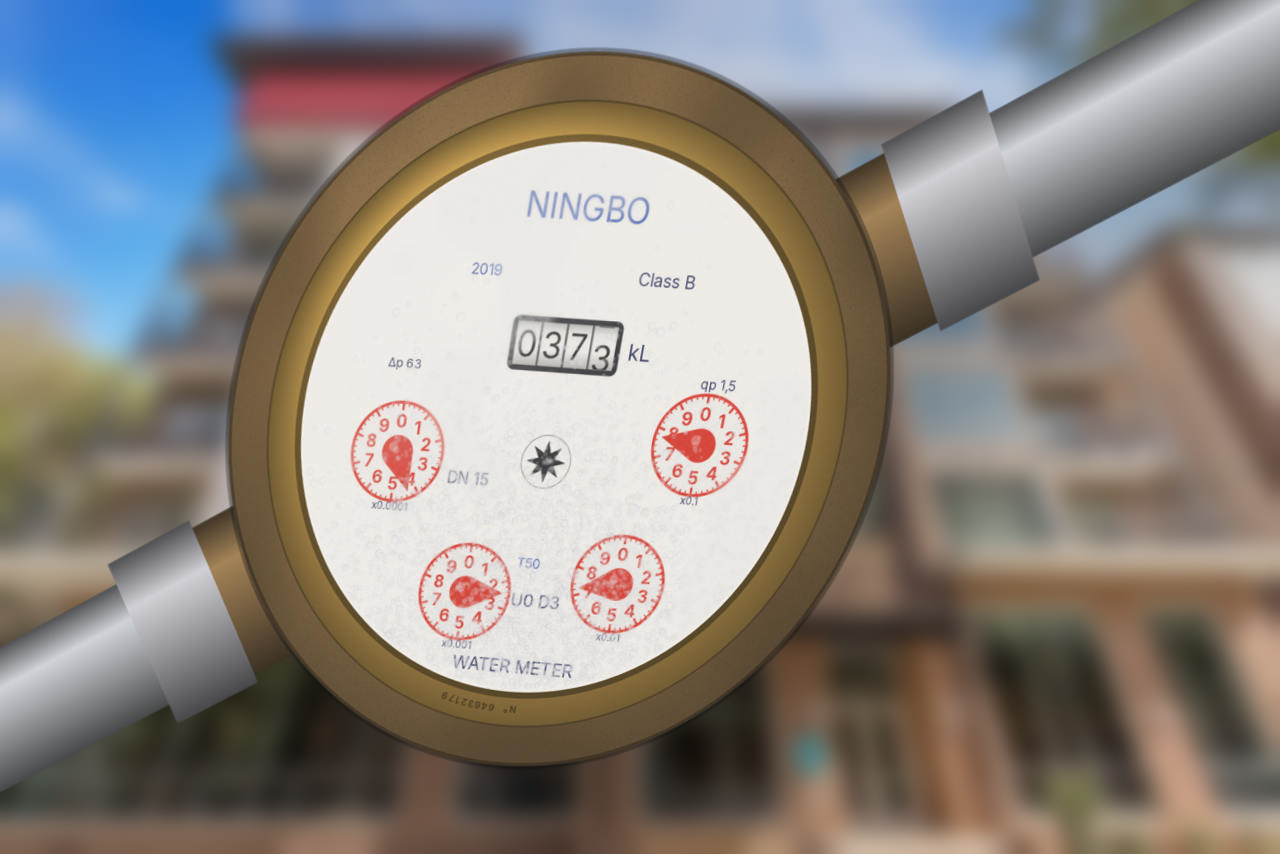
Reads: 372.7724 kL
